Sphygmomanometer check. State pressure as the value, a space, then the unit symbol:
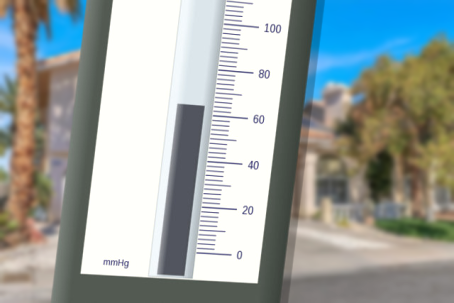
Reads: 64 mmHg
